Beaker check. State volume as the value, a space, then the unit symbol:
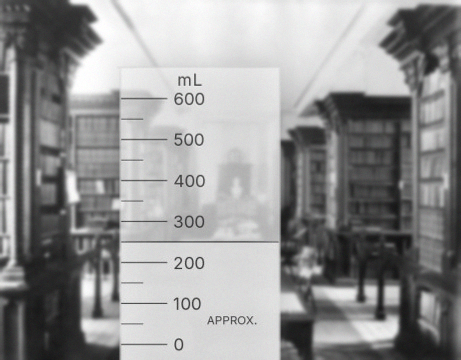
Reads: 250 mL
